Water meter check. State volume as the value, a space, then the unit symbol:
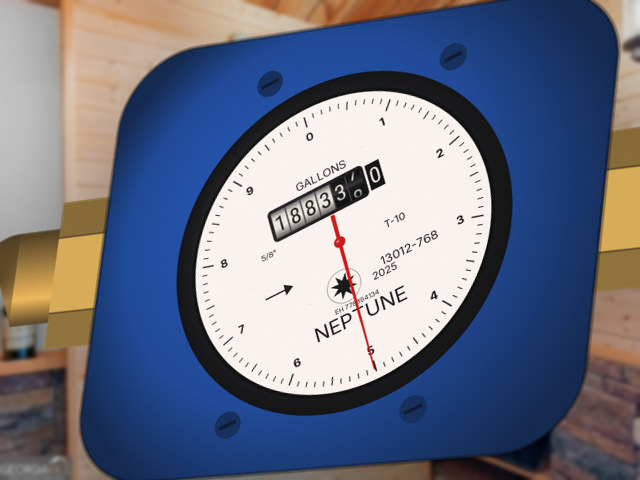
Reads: 1883375.0 gal
